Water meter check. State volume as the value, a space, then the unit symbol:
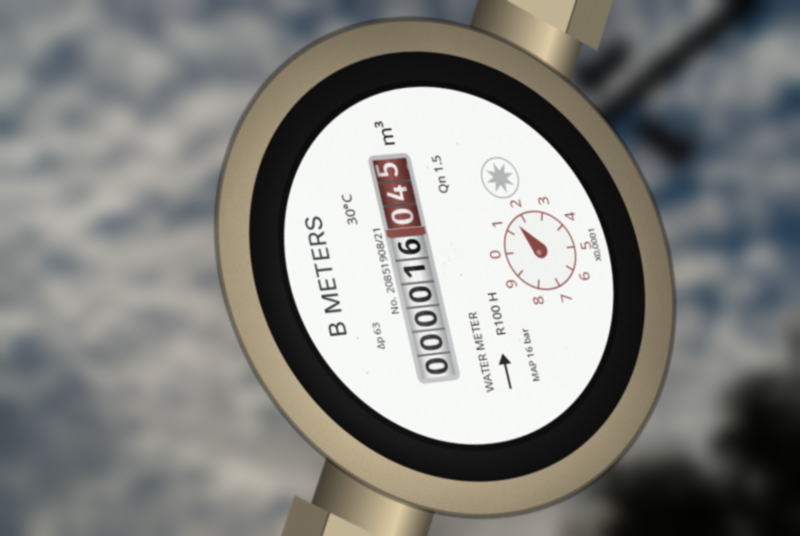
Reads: 16.0451 m³
